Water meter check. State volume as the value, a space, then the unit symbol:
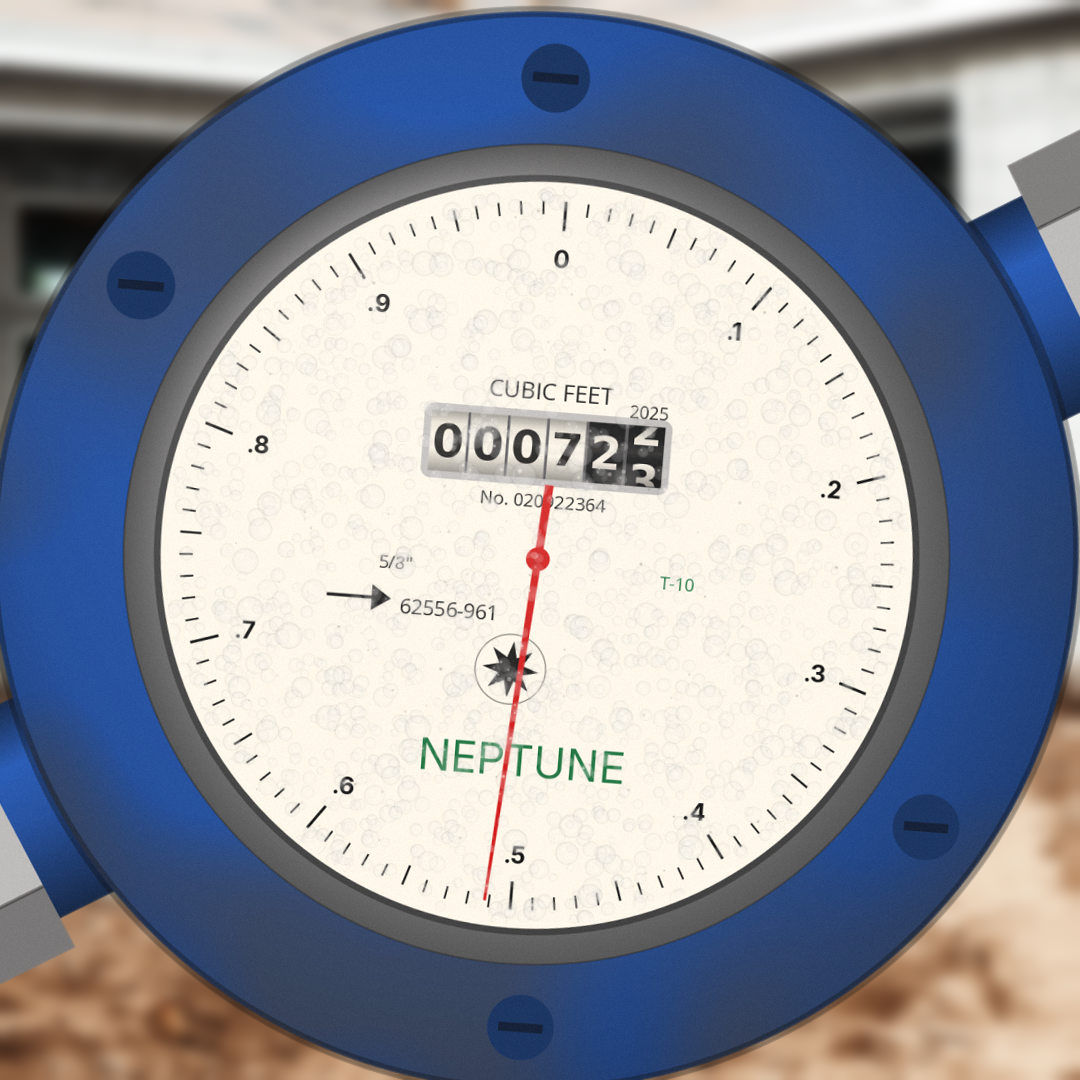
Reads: 722.51 ft³
